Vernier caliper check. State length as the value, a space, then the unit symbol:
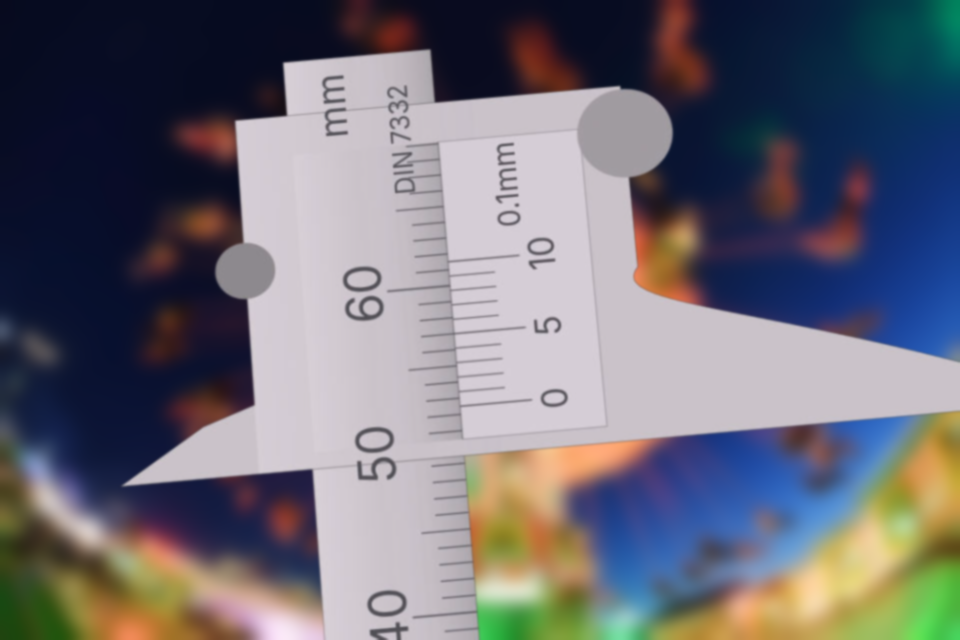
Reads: 52.5 mm
